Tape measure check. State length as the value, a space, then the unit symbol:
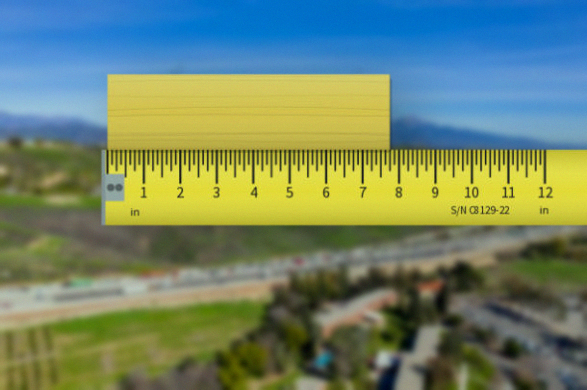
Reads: 7.75 in
